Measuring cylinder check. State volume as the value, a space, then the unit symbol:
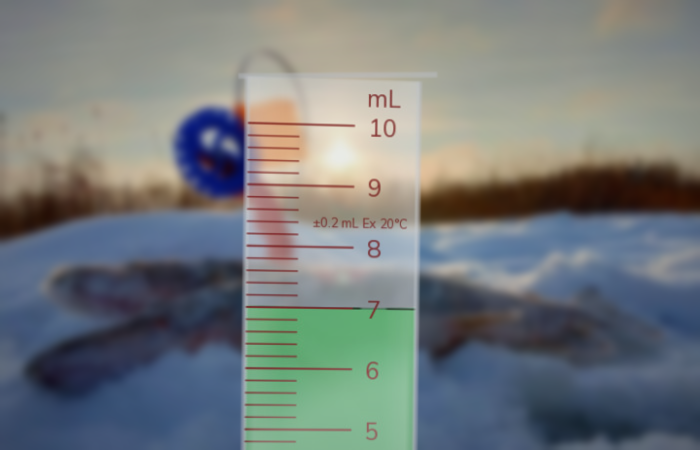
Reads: 7 mL
